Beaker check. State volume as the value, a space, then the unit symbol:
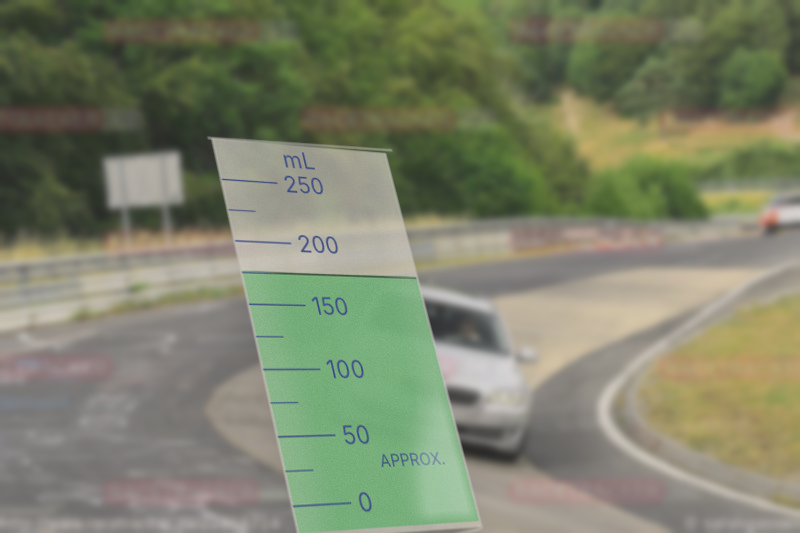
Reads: 175 mL
